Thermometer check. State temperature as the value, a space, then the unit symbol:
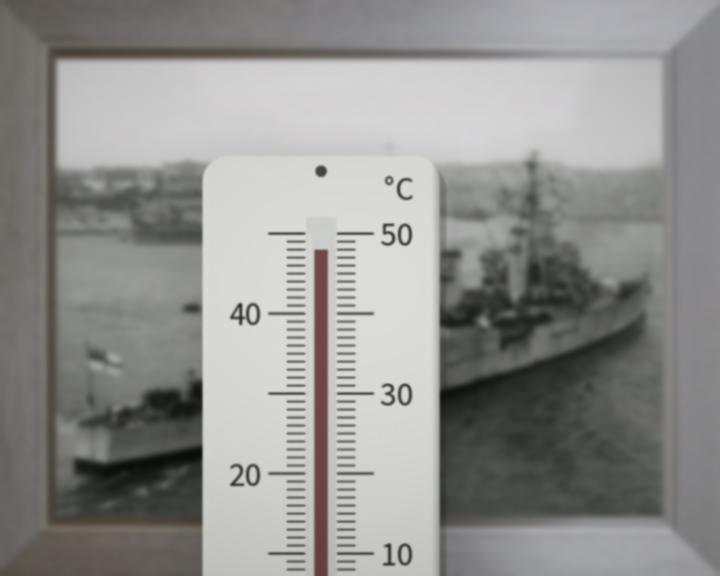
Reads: 48 °C
